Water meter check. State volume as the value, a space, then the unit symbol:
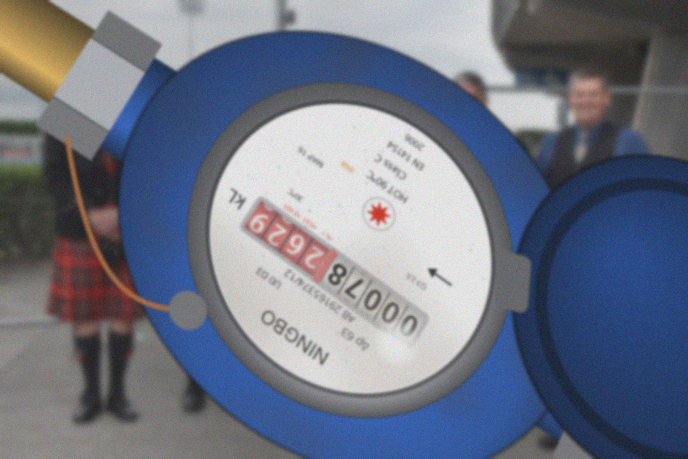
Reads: 78.2629 kL
